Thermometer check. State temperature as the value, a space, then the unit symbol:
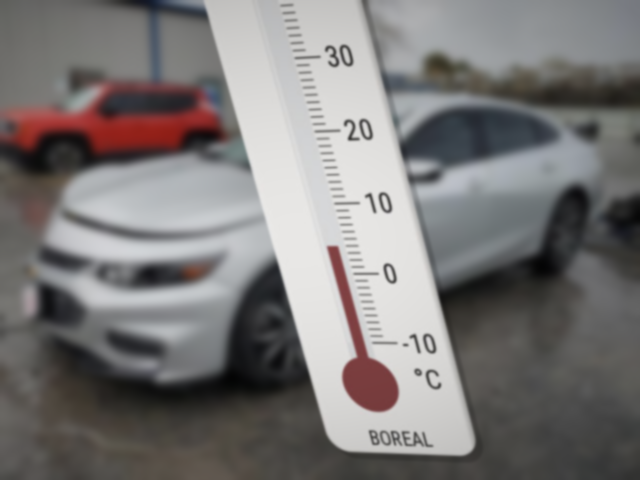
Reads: 4 °C
